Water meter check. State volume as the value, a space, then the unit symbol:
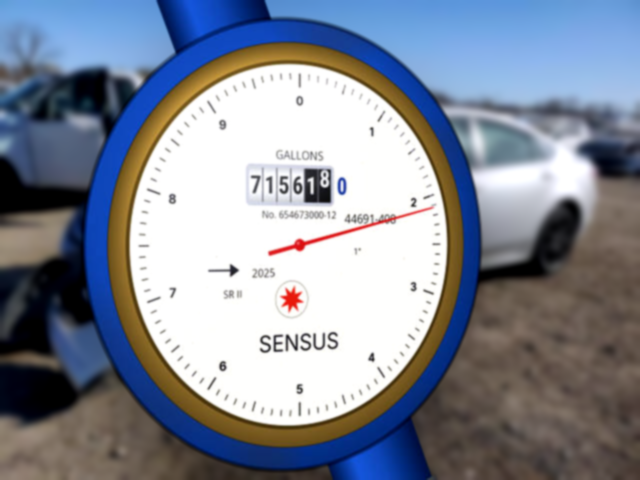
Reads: 7156182.1 gal
